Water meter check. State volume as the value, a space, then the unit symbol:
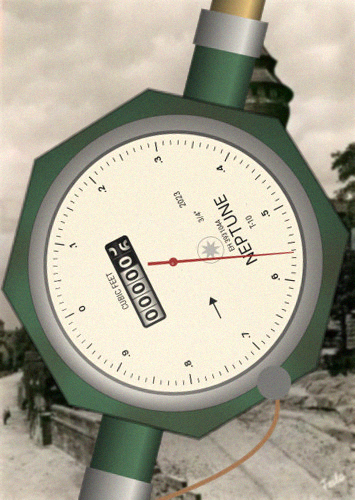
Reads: 5.56 ft³
